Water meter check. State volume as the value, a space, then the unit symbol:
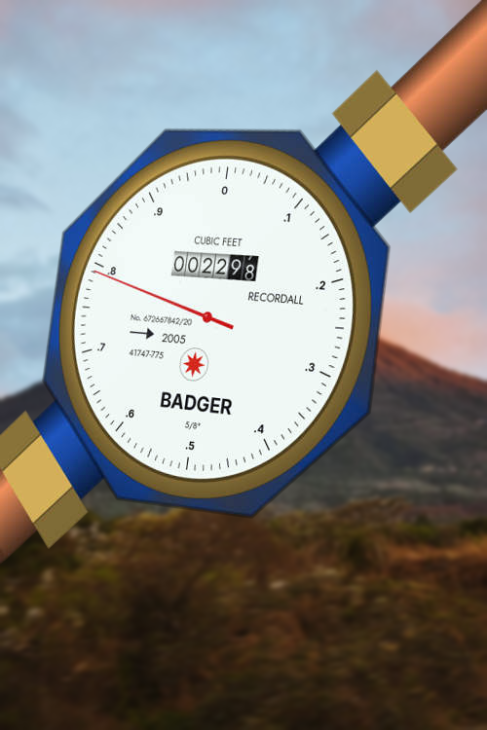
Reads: 2297.79 ft³
